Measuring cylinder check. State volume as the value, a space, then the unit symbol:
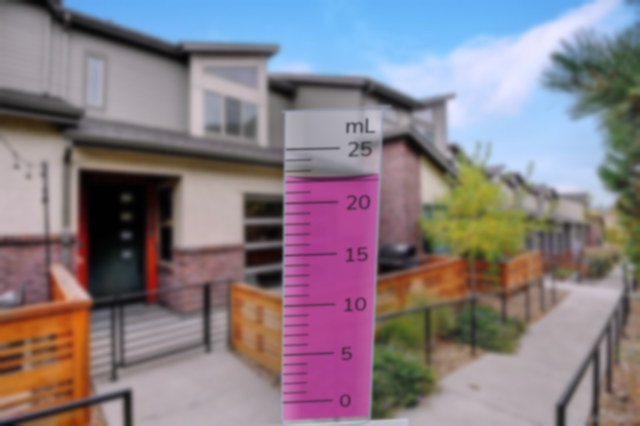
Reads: 22 mL
